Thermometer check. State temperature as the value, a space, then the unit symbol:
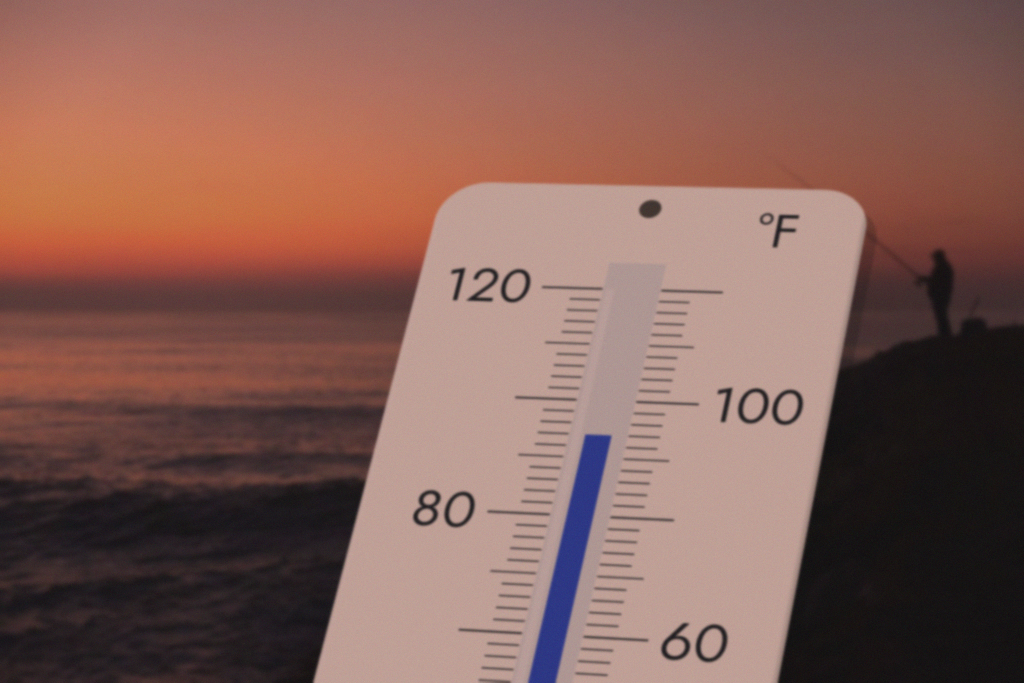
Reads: 94 °F
